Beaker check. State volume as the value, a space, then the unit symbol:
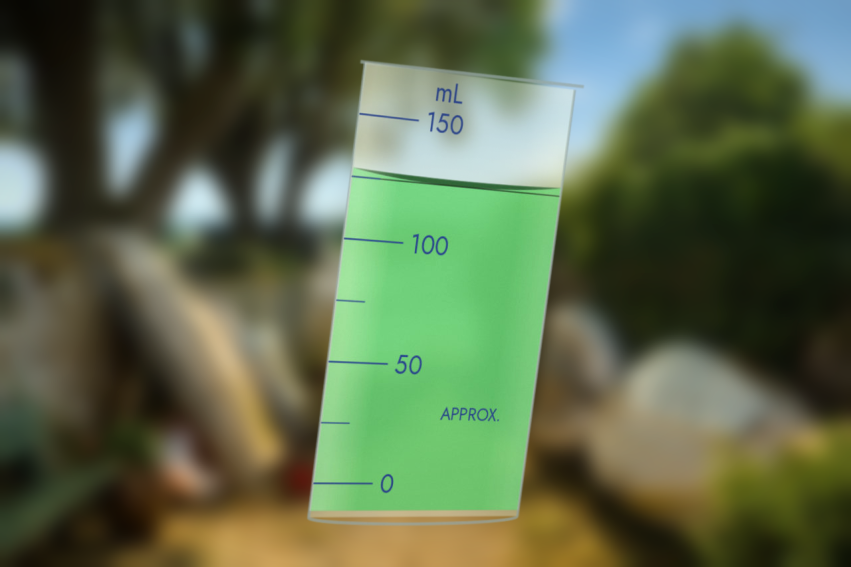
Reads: 125 mL
